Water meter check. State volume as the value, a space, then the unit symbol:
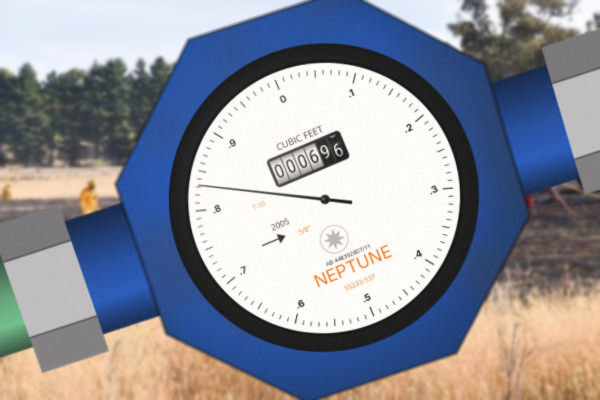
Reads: 695.83 ft³
